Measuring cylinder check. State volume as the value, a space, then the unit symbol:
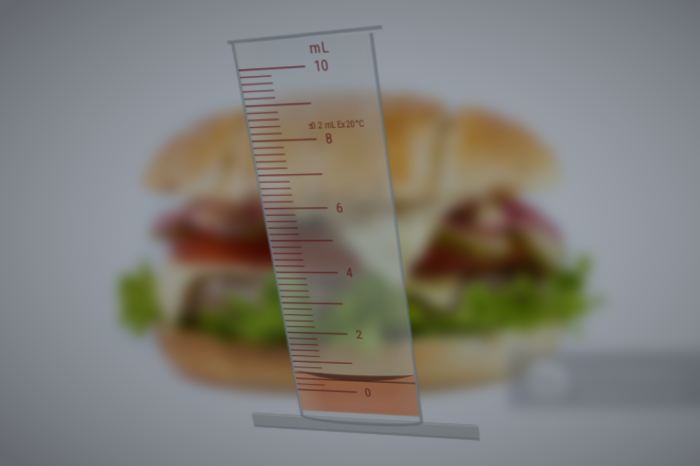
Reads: 0.4 mL
